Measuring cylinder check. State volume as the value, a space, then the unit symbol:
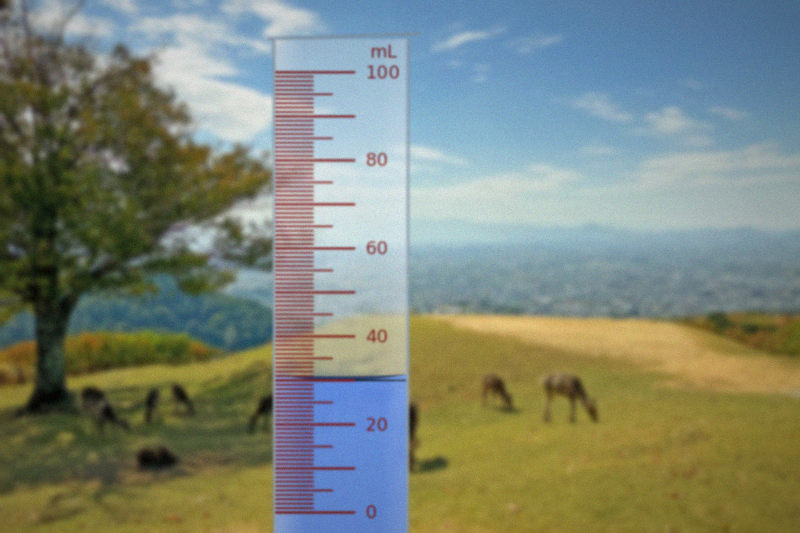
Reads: 30 mL
